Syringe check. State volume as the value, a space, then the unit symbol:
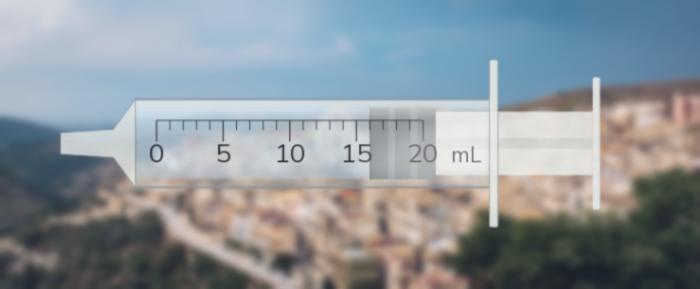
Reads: 16 mL
